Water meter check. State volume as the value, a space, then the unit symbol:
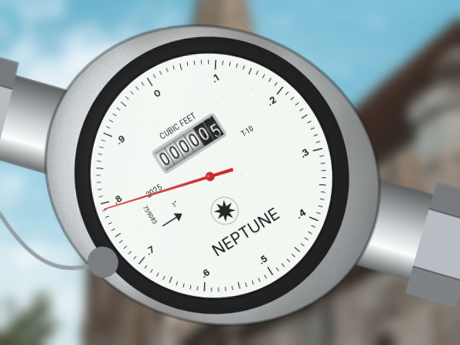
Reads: 4.79 ft³
